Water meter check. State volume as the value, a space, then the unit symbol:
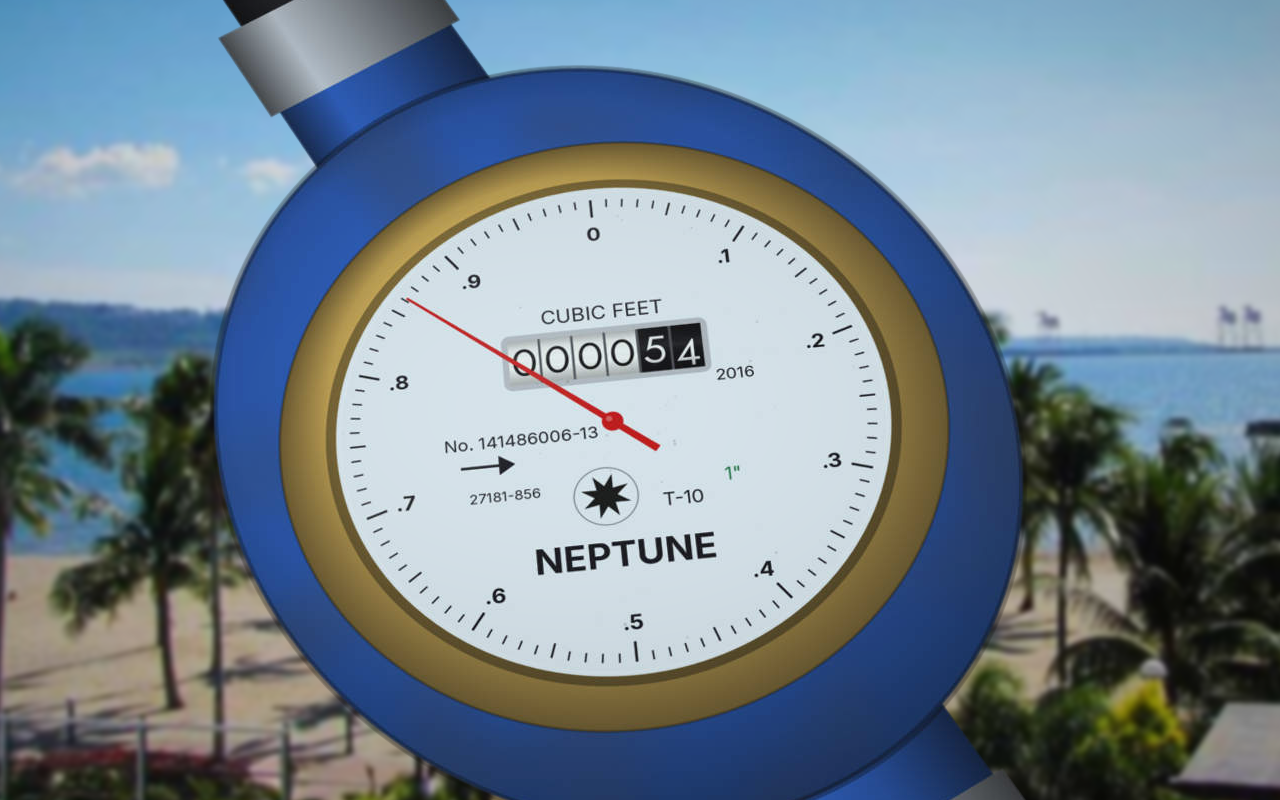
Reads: 53.86 ft³
